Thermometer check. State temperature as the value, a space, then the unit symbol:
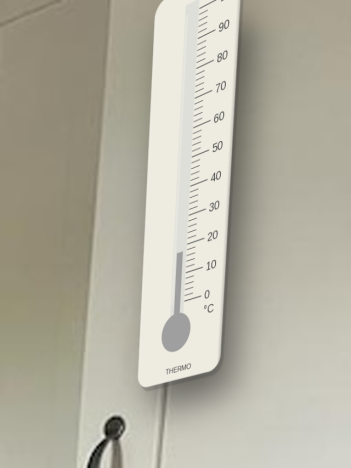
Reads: 18 °C
